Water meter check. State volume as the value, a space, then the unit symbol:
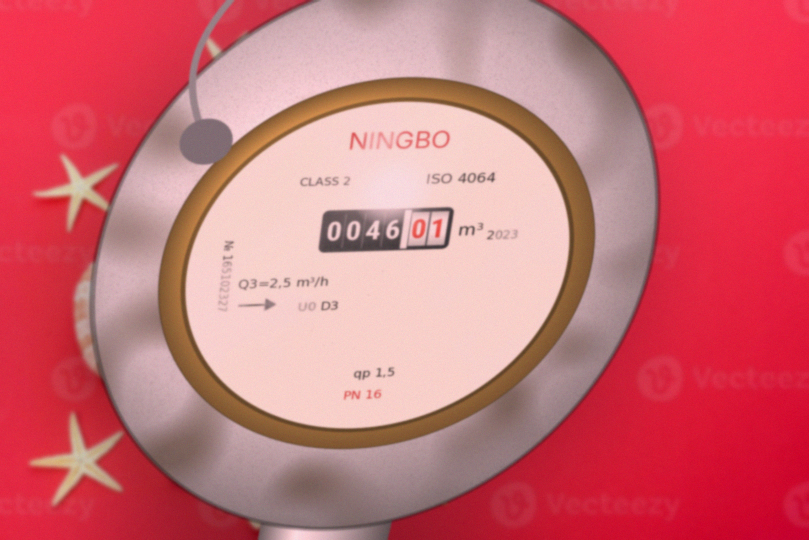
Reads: 46.01 m³
